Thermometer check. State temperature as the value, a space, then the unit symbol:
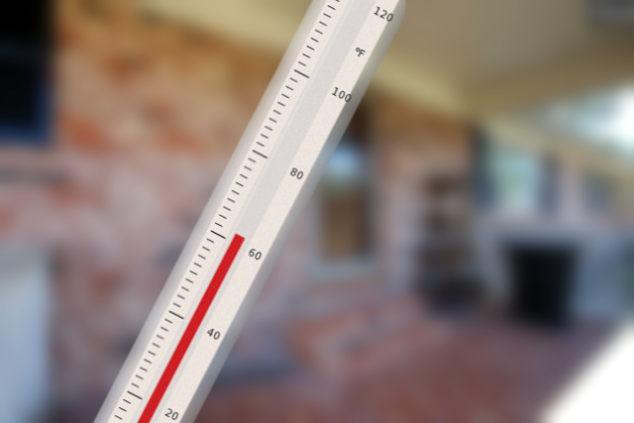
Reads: 62 °F
